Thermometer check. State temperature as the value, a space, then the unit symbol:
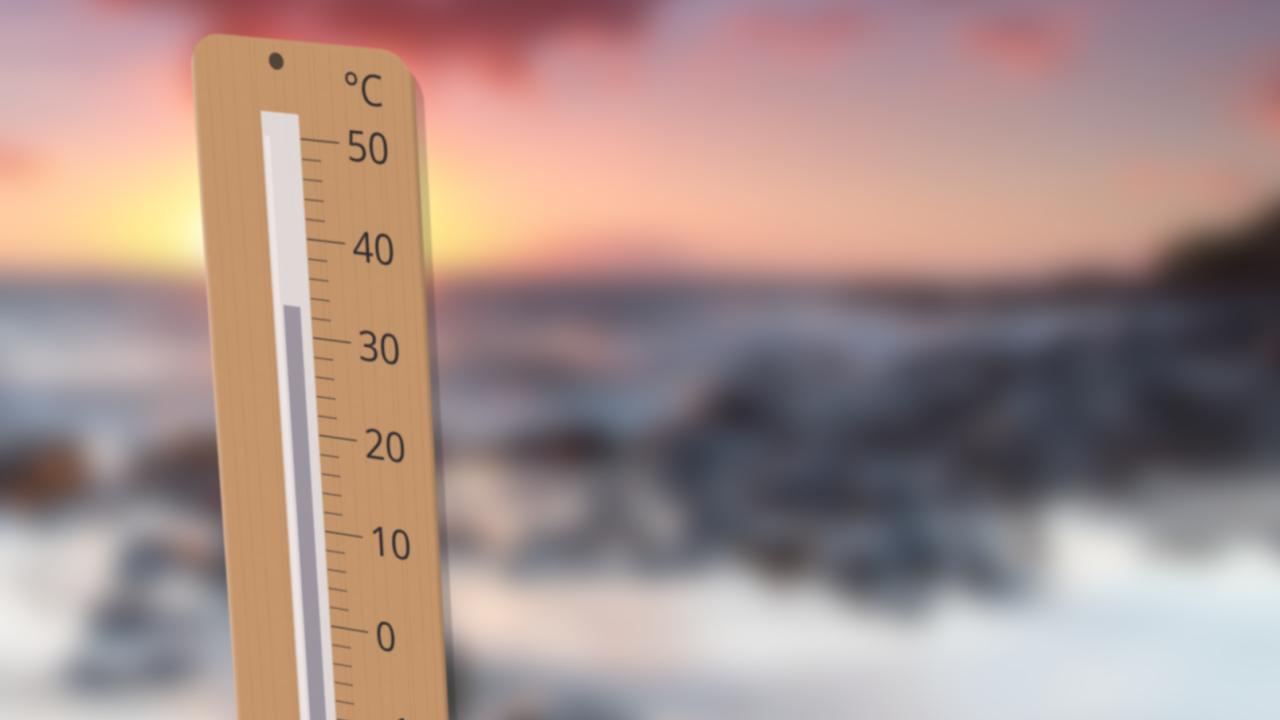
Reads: 33 °C
